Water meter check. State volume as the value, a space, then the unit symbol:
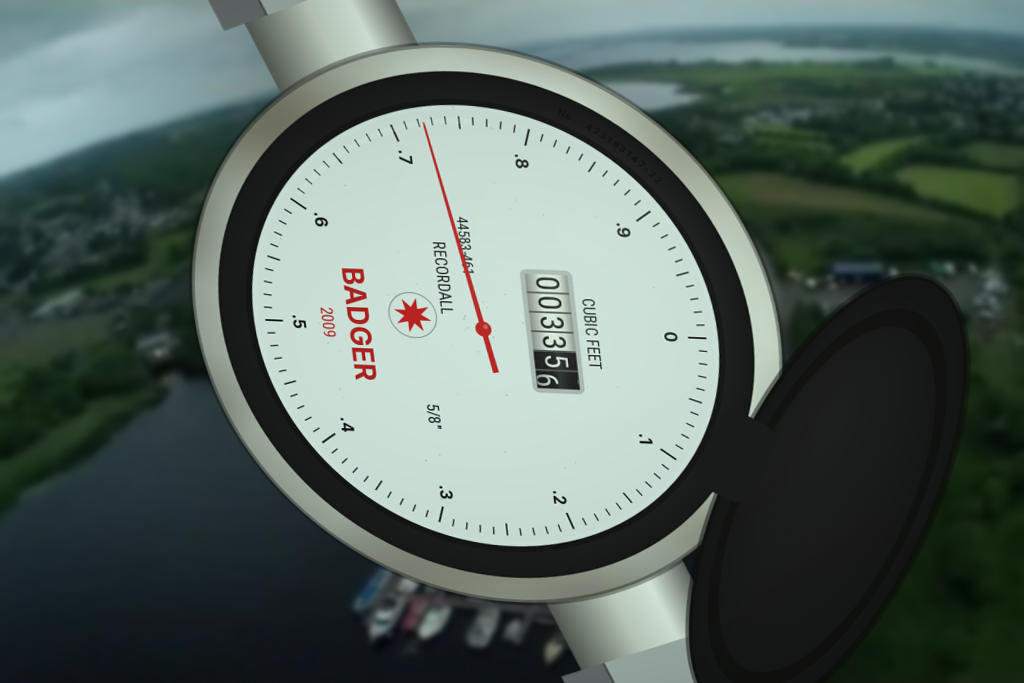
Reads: 3355.72 ft³
